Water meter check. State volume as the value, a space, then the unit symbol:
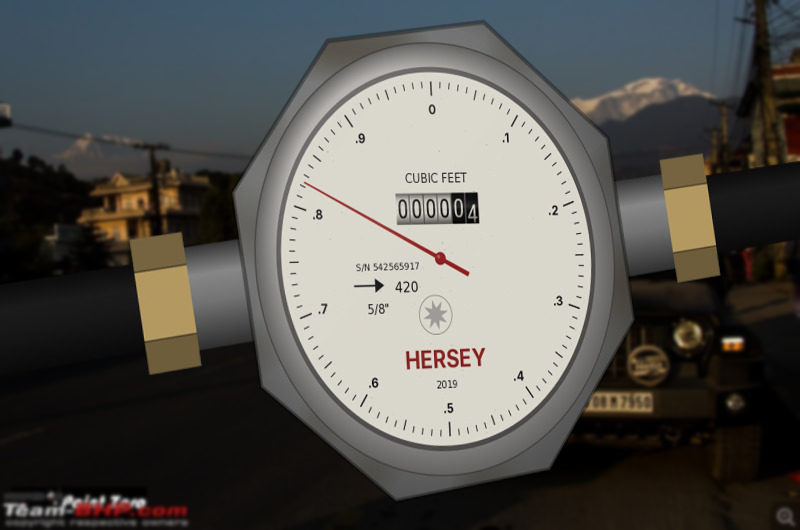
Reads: 3.82 ft³
